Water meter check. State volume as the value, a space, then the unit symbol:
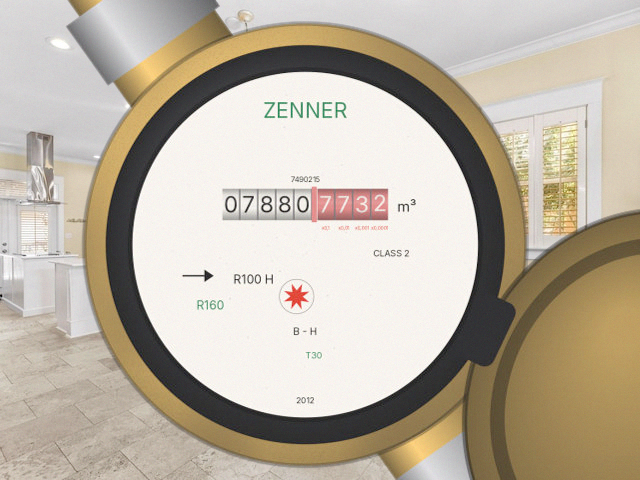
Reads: 7880.7732 m³
